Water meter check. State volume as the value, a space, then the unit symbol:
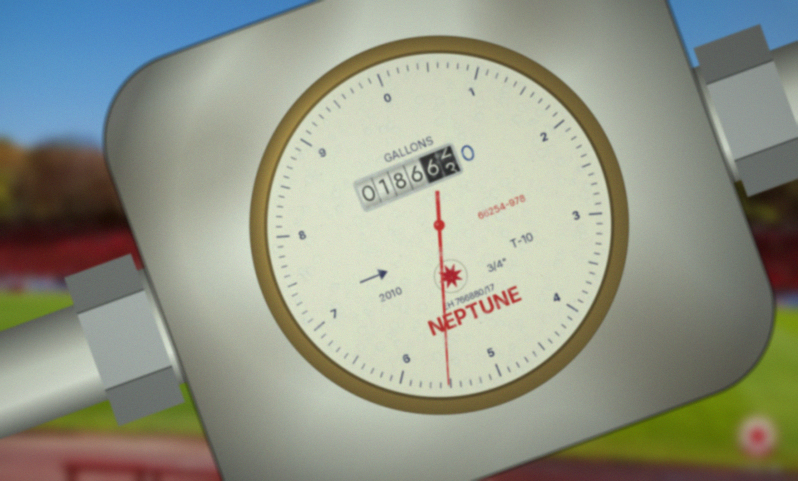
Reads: 186625.5 gal
